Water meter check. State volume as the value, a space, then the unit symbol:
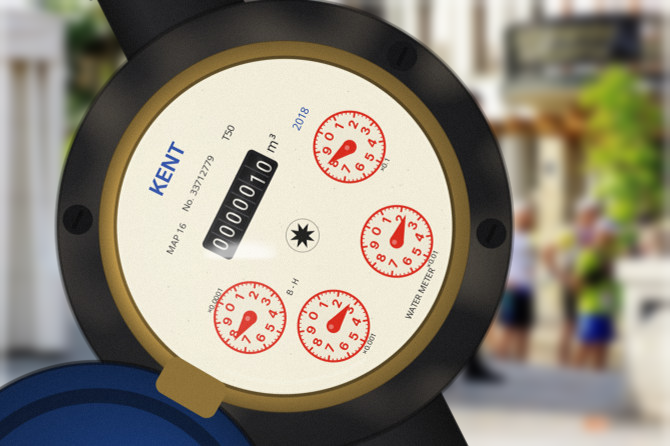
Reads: 9.8227 m³
